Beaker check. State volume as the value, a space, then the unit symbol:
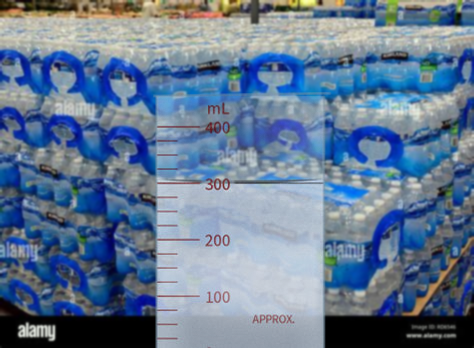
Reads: 300 mL
